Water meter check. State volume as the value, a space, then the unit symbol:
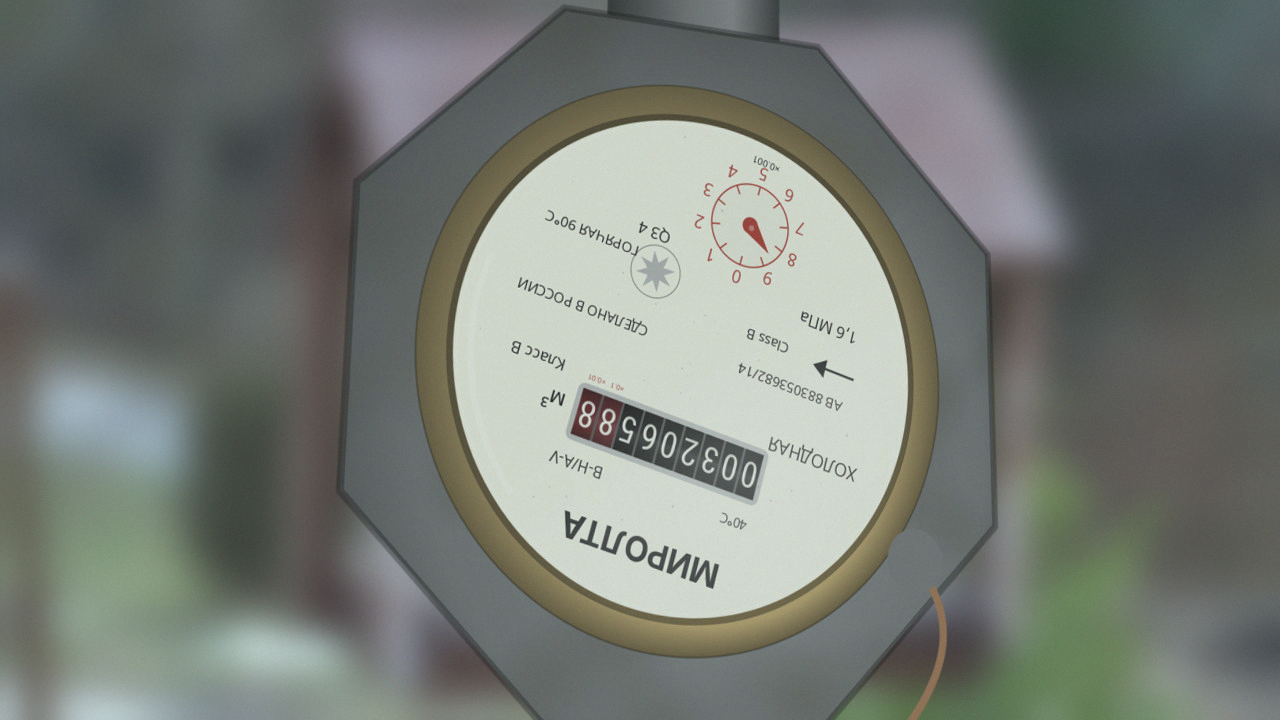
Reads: 32065.888 m³
